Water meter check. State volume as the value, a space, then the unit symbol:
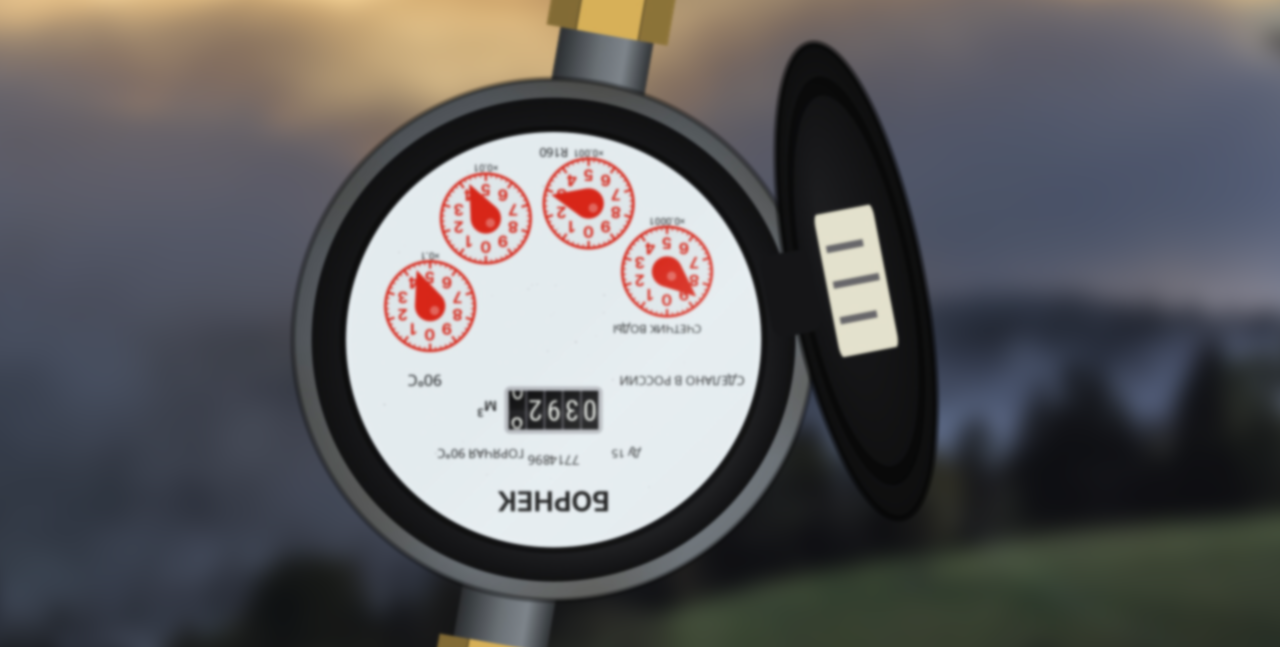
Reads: 3928.4428 m³
